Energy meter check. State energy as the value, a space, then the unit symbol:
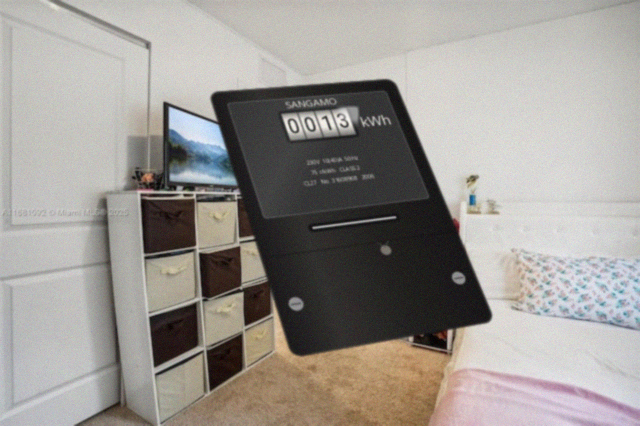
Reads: 13 kWh
